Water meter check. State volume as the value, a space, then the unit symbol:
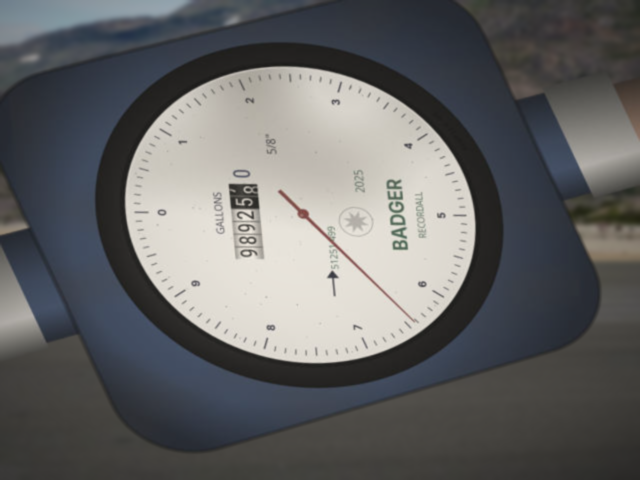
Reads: 9892576.4 gal
